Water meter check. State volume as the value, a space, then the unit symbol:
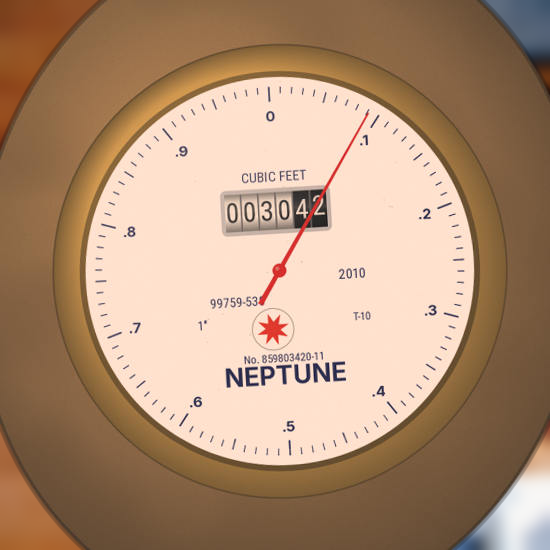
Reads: 3042.09 ft³
